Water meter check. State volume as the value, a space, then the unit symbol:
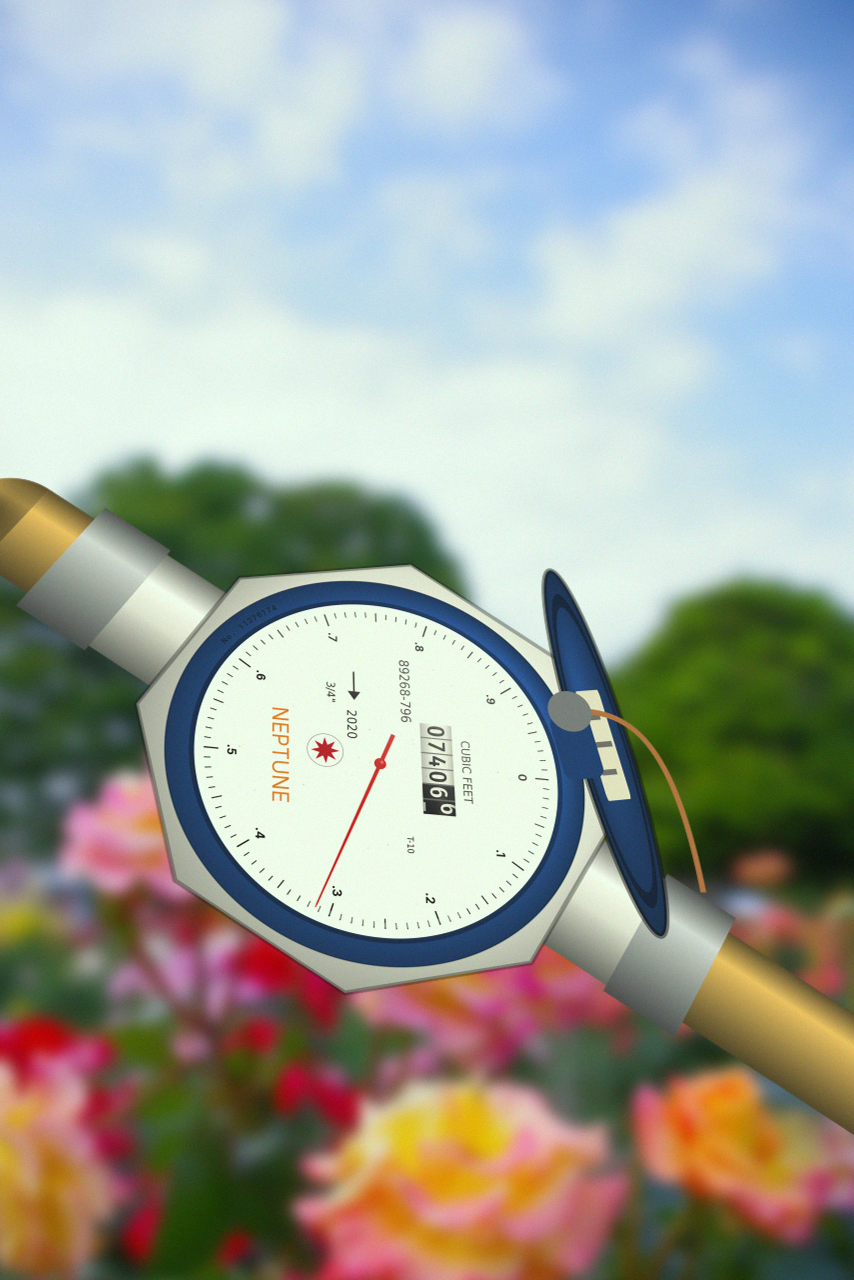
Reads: 74066.31 ft³
